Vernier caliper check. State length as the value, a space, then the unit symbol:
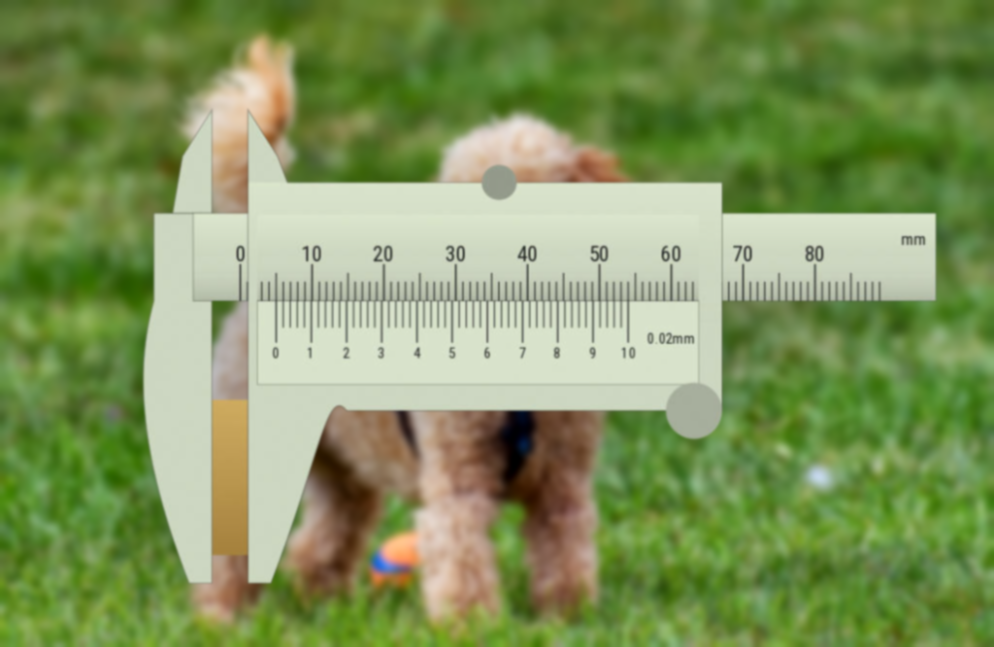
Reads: 5.0 mm
